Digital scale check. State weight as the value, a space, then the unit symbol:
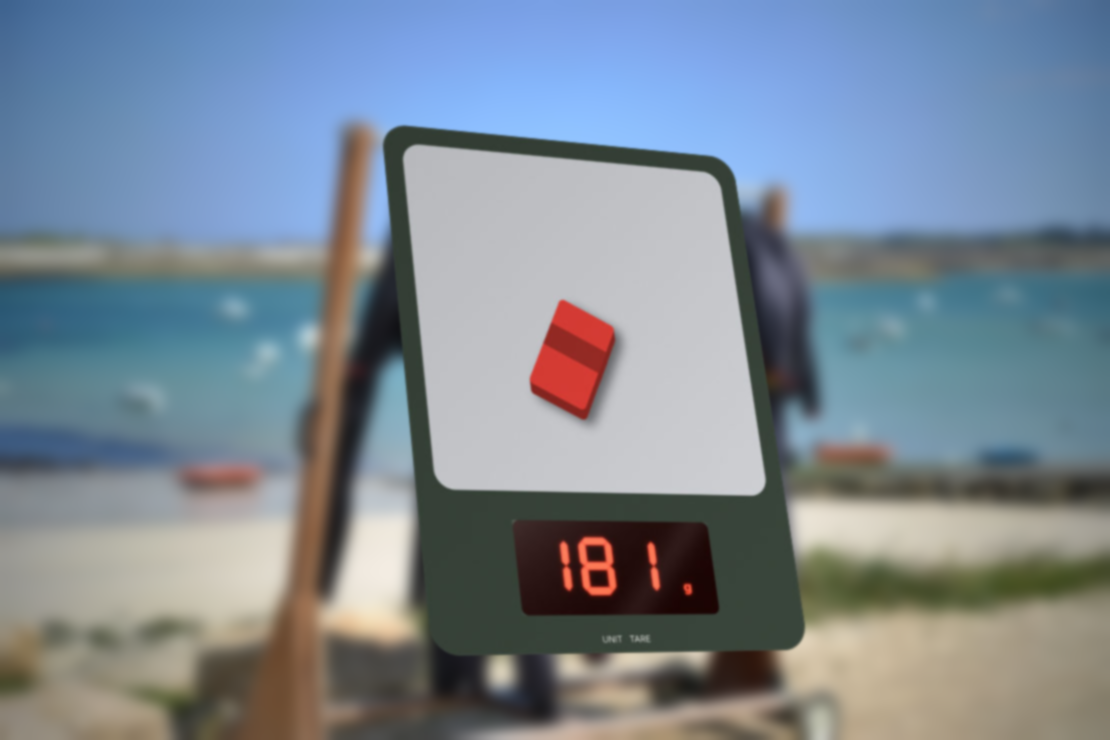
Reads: 181 g
